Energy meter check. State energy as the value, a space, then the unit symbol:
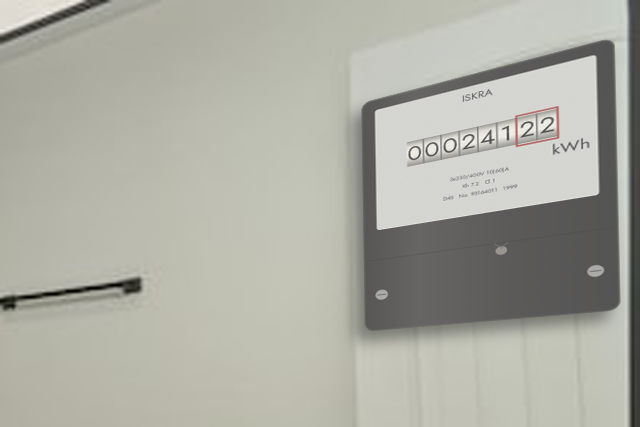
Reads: 241.22 kWh
